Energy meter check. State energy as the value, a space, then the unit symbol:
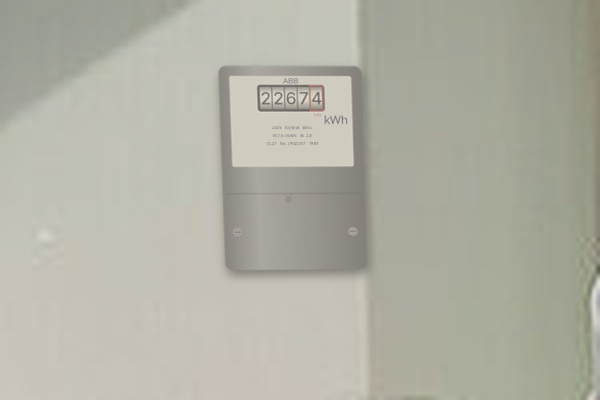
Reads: 2267.4 kWh
